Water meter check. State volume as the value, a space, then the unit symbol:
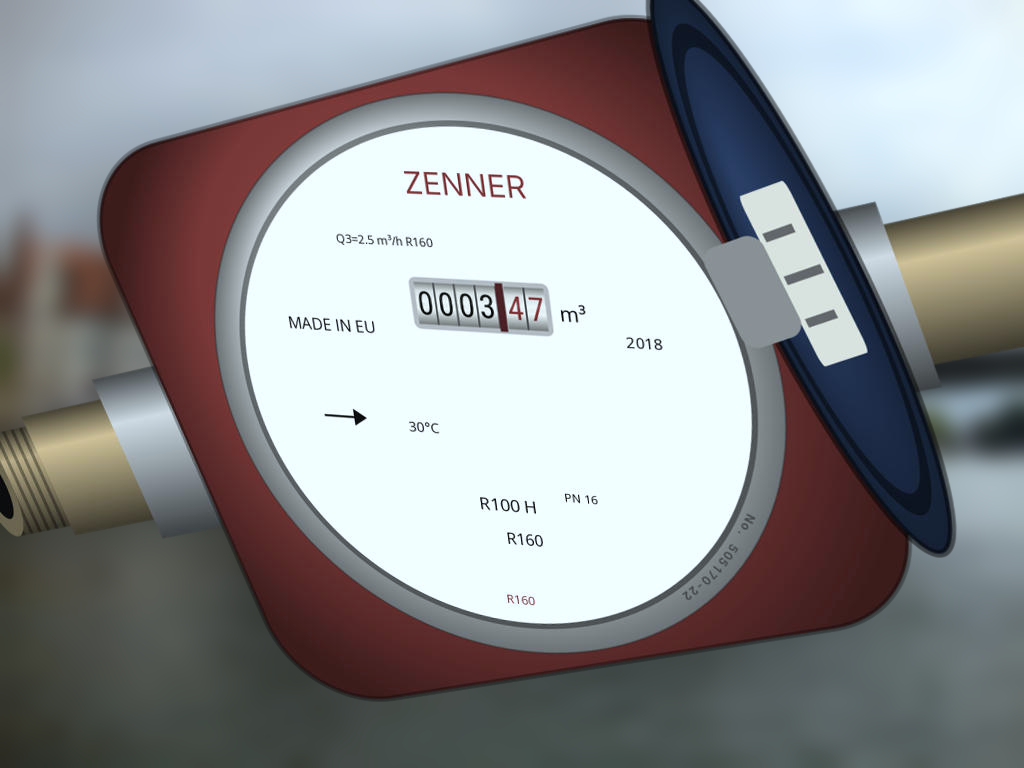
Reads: 3.47 m³
